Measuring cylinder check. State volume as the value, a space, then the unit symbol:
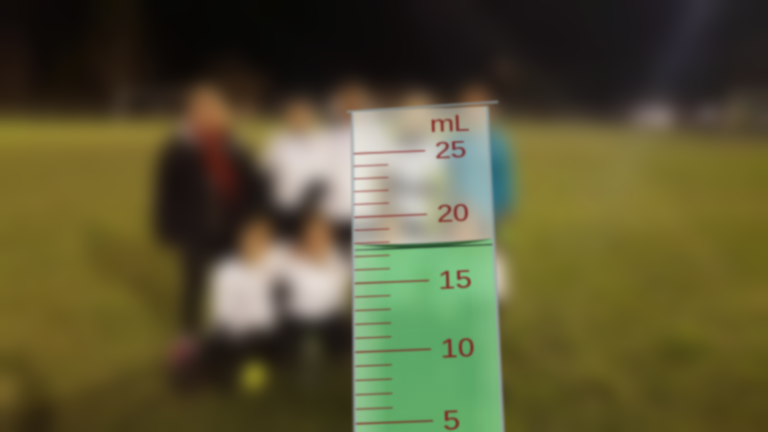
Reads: 17.5 mL
